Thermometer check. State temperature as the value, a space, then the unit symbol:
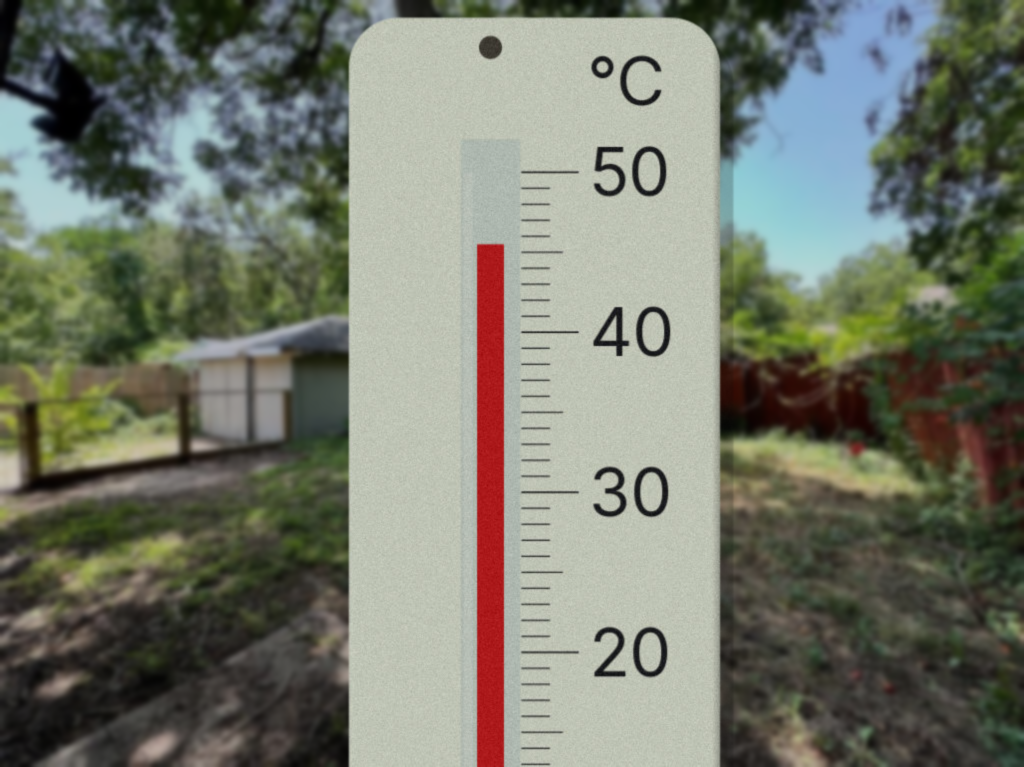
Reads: 45.5 °C
